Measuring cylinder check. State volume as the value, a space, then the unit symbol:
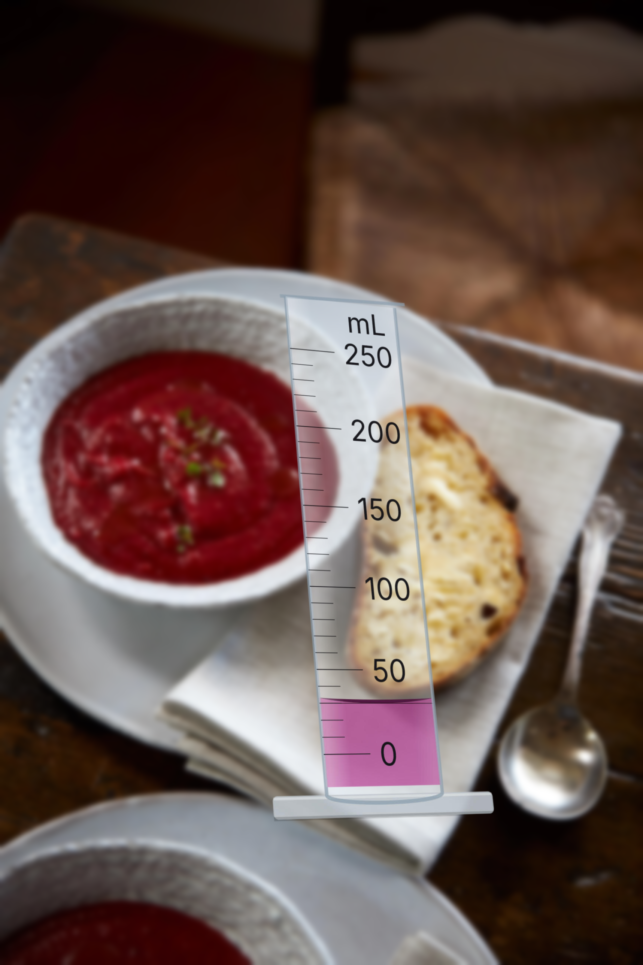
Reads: 30 mL
